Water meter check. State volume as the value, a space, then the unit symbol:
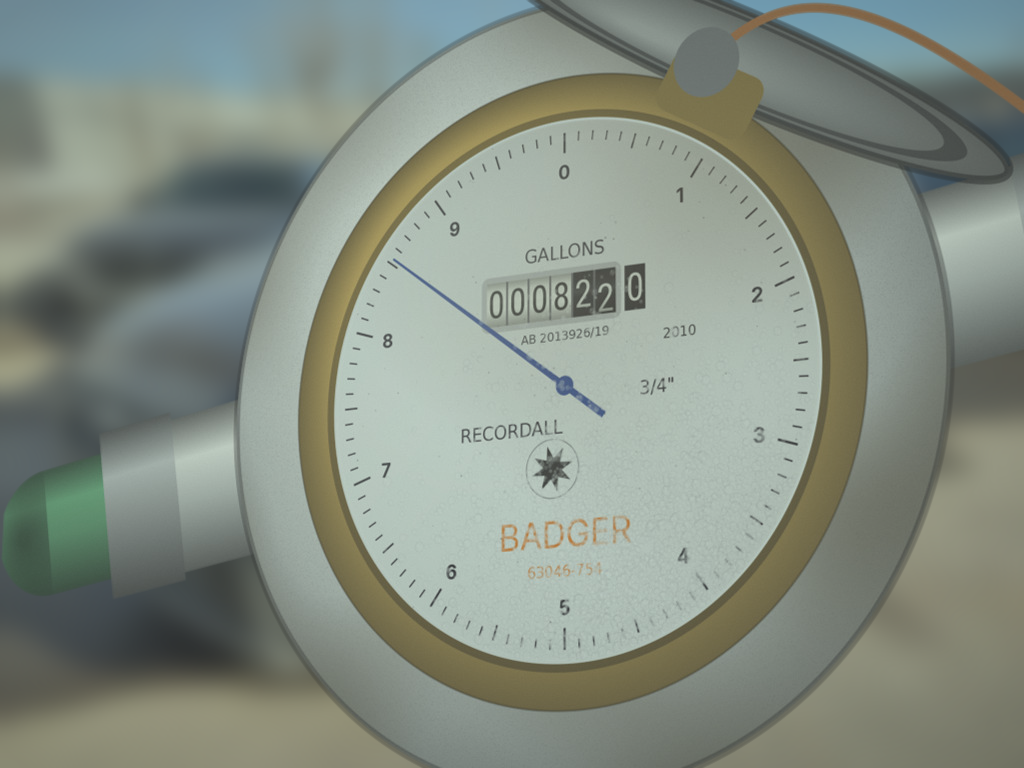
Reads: 8218.5 gal
